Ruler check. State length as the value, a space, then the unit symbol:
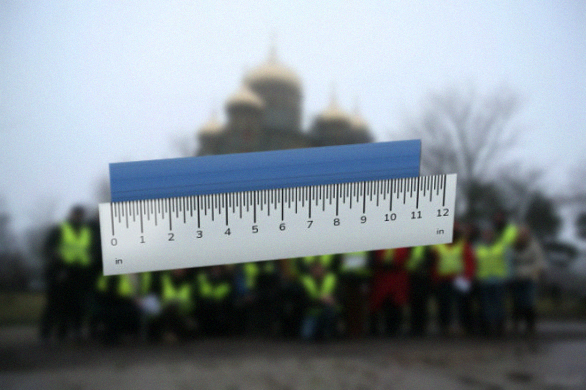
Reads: 11 in
